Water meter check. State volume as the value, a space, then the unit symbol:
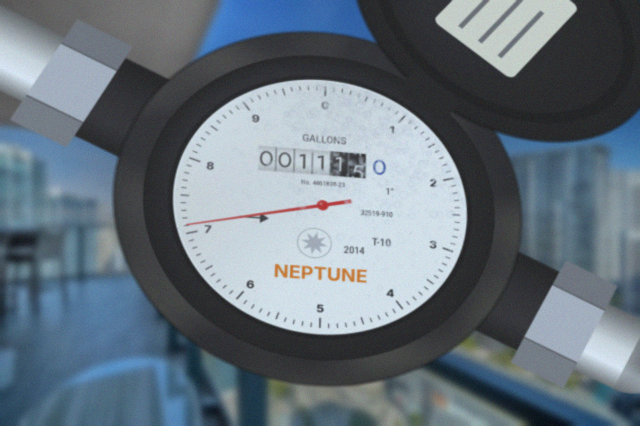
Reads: 11147.1 gal
